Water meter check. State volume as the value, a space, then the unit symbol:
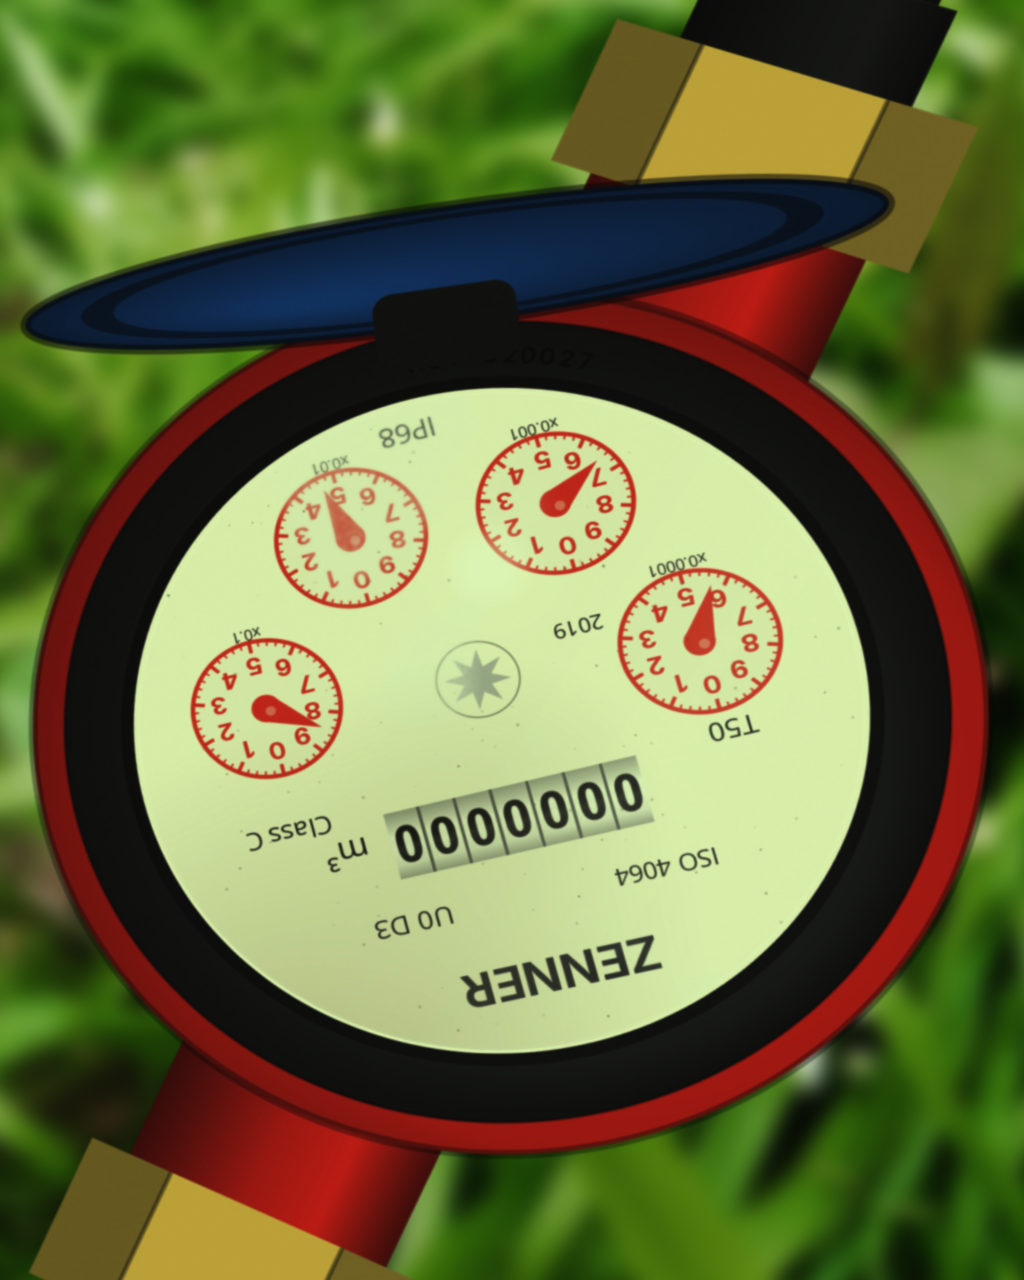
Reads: 0.8465 m³
